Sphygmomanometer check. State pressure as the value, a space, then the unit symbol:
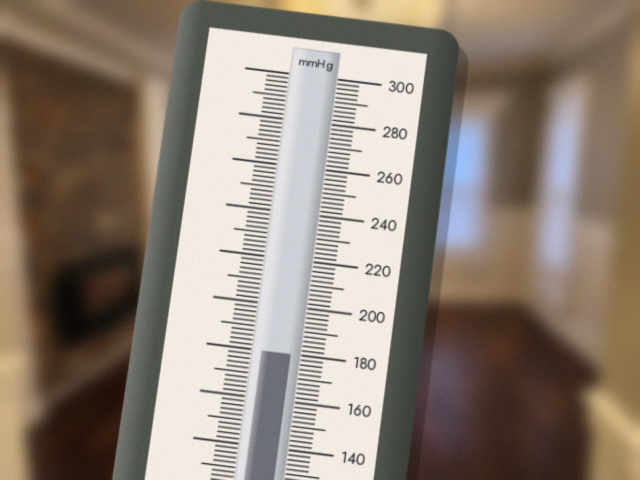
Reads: 180 mmHg
